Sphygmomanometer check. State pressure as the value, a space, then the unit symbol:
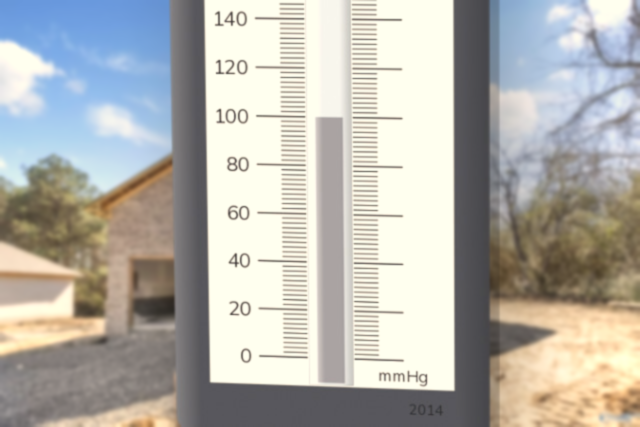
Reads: 100 mmHg
